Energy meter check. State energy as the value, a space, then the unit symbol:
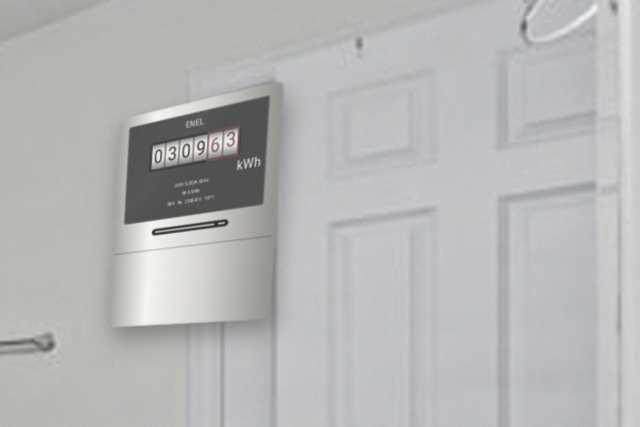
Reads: 309.63 kWh
